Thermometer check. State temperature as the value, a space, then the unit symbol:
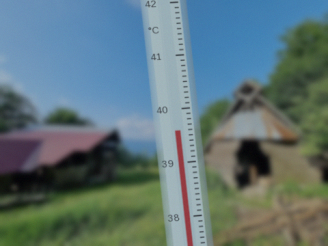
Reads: 39.6 °C
